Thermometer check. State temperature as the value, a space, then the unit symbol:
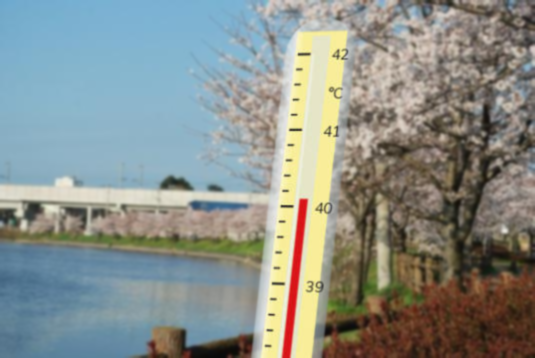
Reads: 40.1 °C
